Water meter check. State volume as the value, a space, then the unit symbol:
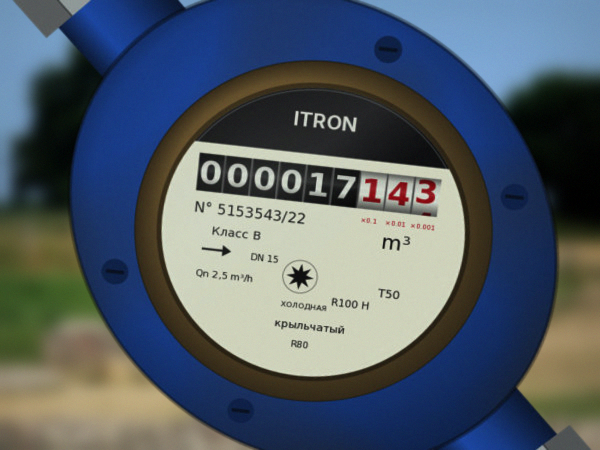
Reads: 17.143 m³
